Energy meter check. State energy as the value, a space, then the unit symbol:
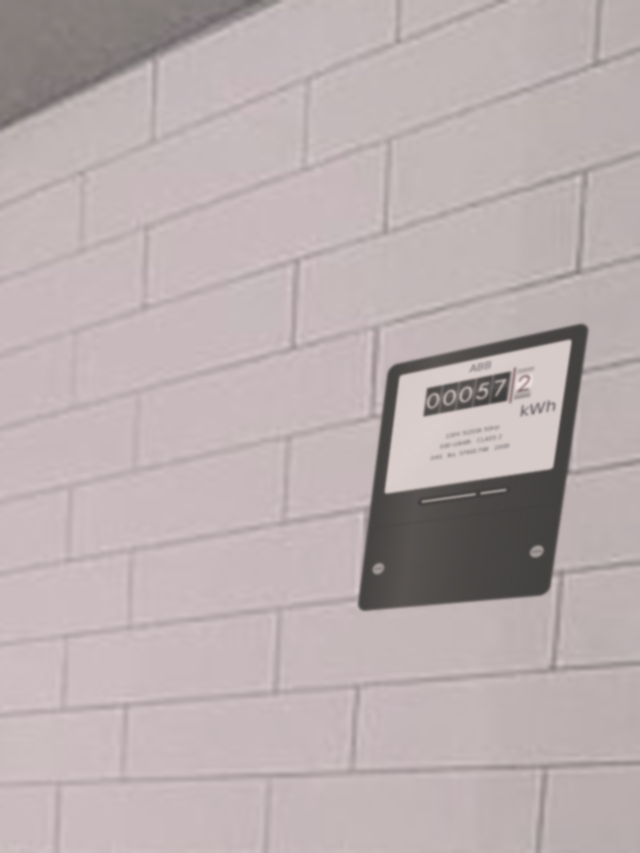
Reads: 57.2 kWh
